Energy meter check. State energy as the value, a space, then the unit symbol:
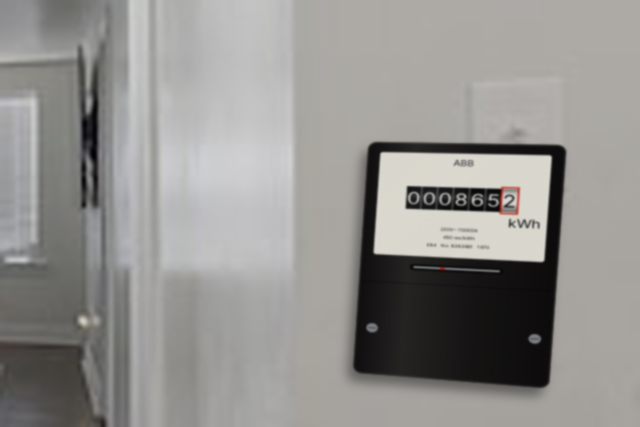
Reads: 865.2 kWh
